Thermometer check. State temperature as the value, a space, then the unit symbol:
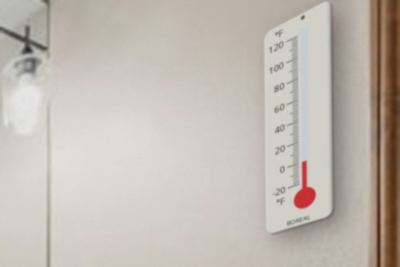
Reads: 0 °F
